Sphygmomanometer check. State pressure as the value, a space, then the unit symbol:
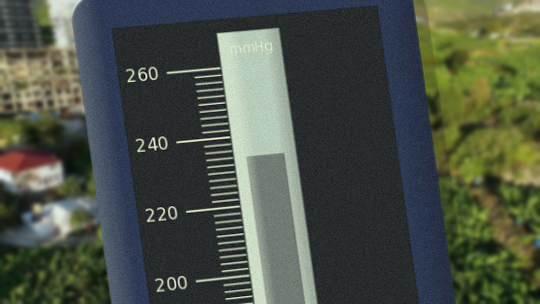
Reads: 234 mmHg
